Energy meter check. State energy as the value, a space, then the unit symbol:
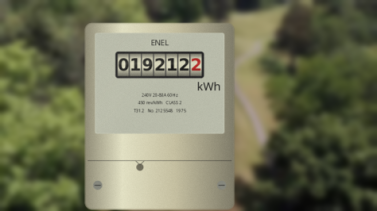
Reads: 19212.2 kWh
